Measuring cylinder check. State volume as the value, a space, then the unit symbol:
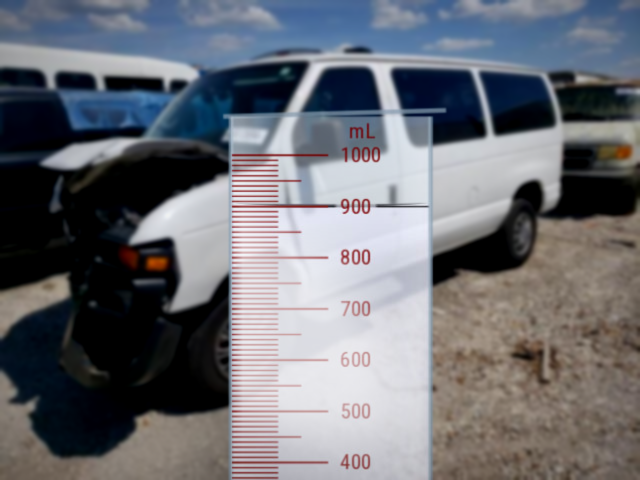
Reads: 900 mL
